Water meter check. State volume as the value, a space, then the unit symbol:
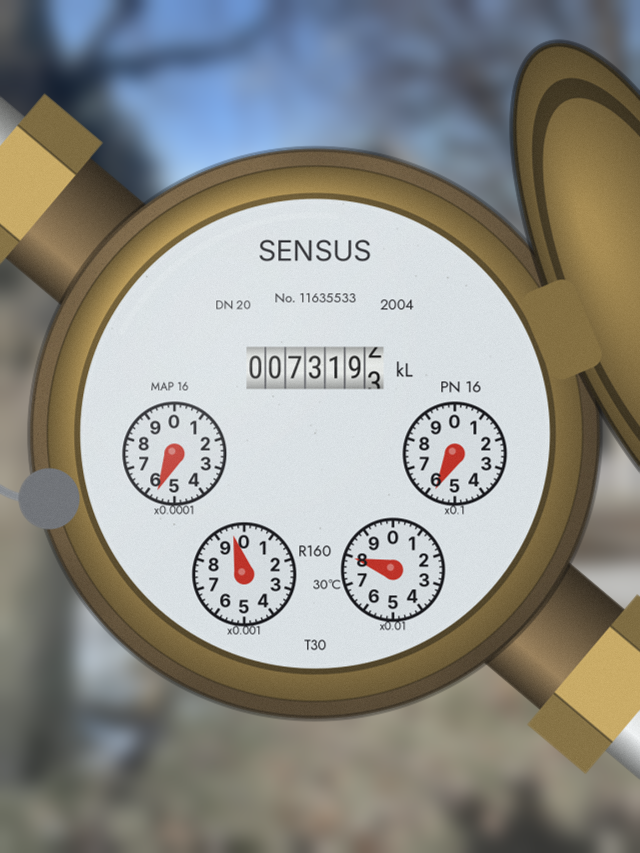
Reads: 73192.5795 kL
